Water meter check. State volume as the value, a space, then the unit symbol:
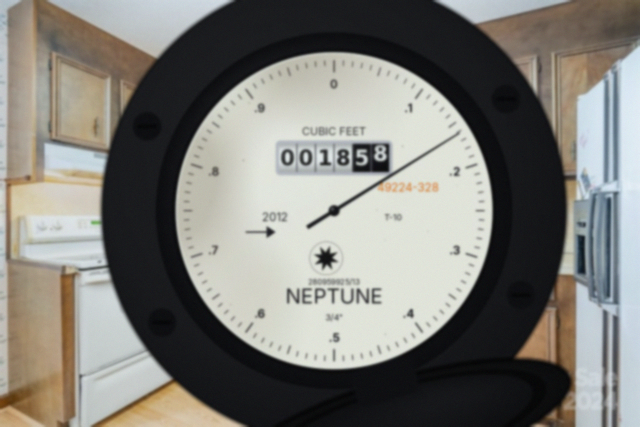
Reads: 1858.16 ft³
